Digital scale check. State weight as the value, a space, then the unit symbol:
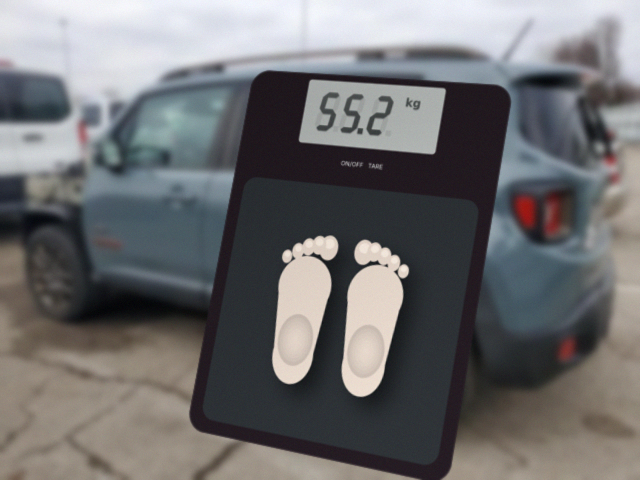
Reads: 55.2 kg
